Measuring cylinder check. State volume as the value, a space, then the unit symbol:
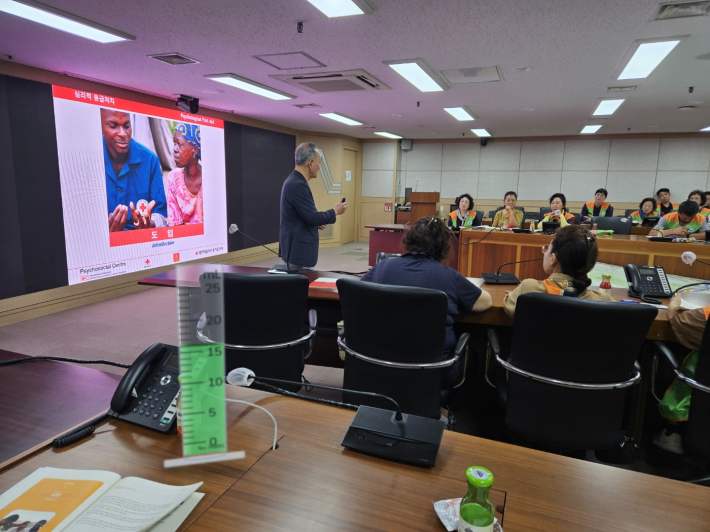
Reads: 16 mL
